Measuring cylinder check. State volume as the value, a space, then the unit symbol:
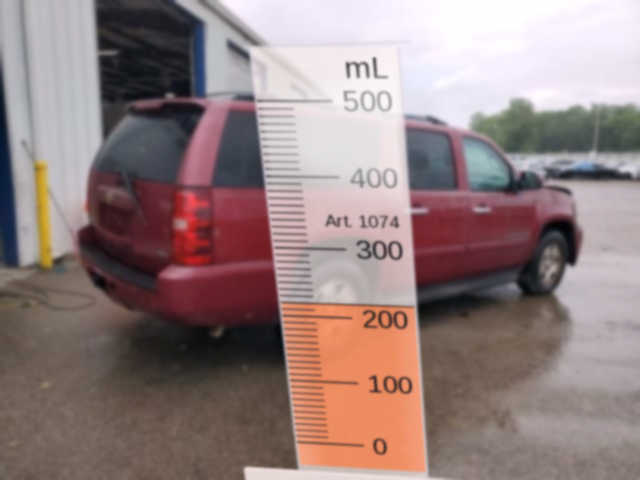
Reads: 220 mL
